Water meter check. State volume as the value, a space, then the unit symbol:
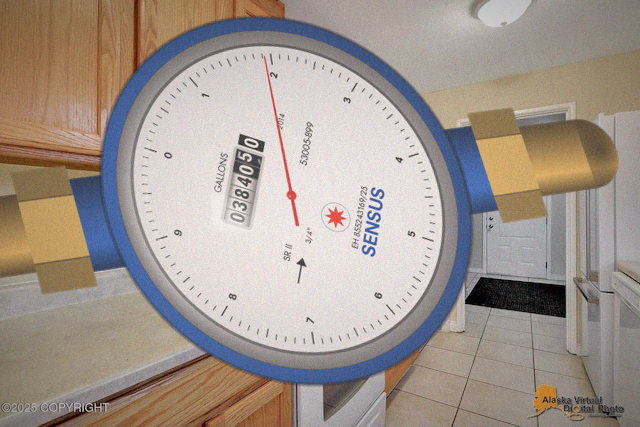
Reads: 384051.9 gal
